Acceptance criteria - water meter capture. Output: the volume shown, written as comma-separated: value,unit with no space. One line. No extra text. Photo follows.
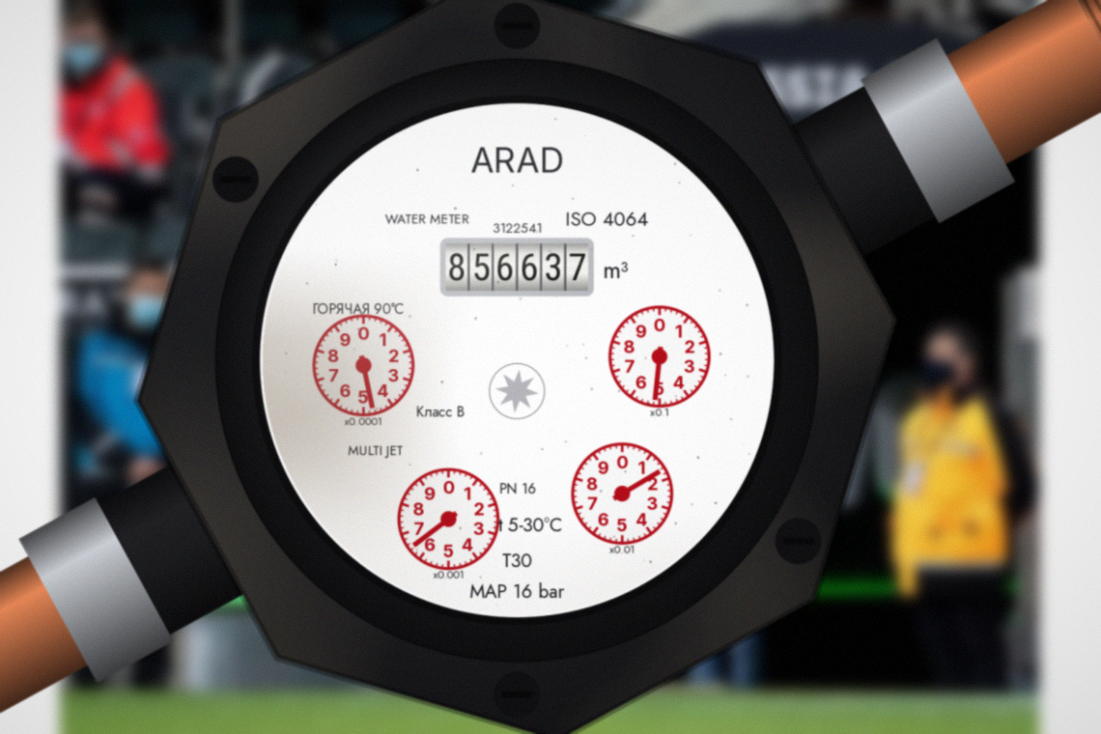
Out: 856637.5164,m³
